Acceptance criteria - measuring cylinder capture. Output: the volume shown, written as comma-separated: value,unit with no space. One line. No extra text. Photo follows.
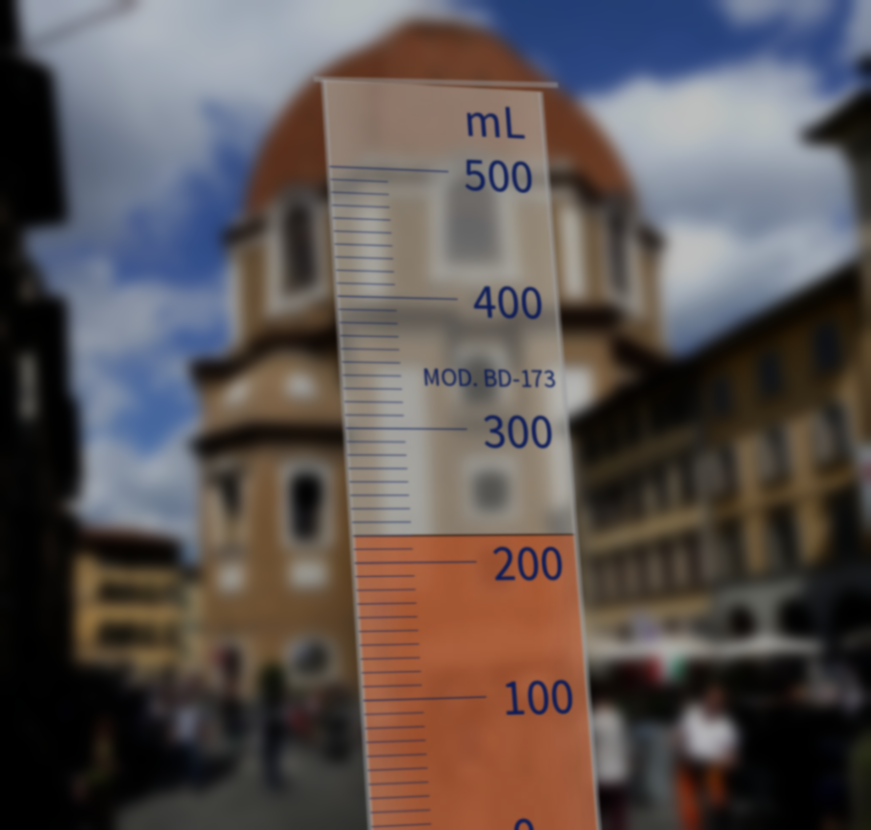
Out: 220,mL
